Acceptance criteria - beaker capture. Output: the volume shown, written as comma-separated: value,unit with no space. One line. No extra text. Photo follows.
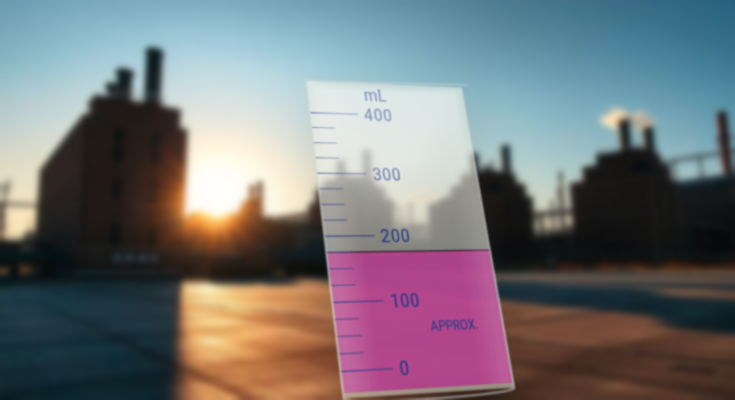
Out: 175,mL
